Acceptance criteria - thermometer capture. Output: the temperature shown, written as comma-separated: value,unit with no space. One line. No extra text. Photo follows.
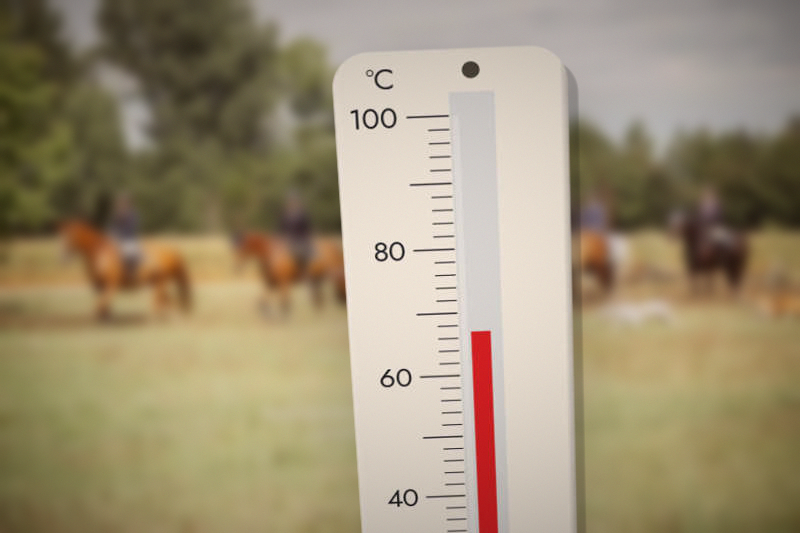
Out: 67,°C
